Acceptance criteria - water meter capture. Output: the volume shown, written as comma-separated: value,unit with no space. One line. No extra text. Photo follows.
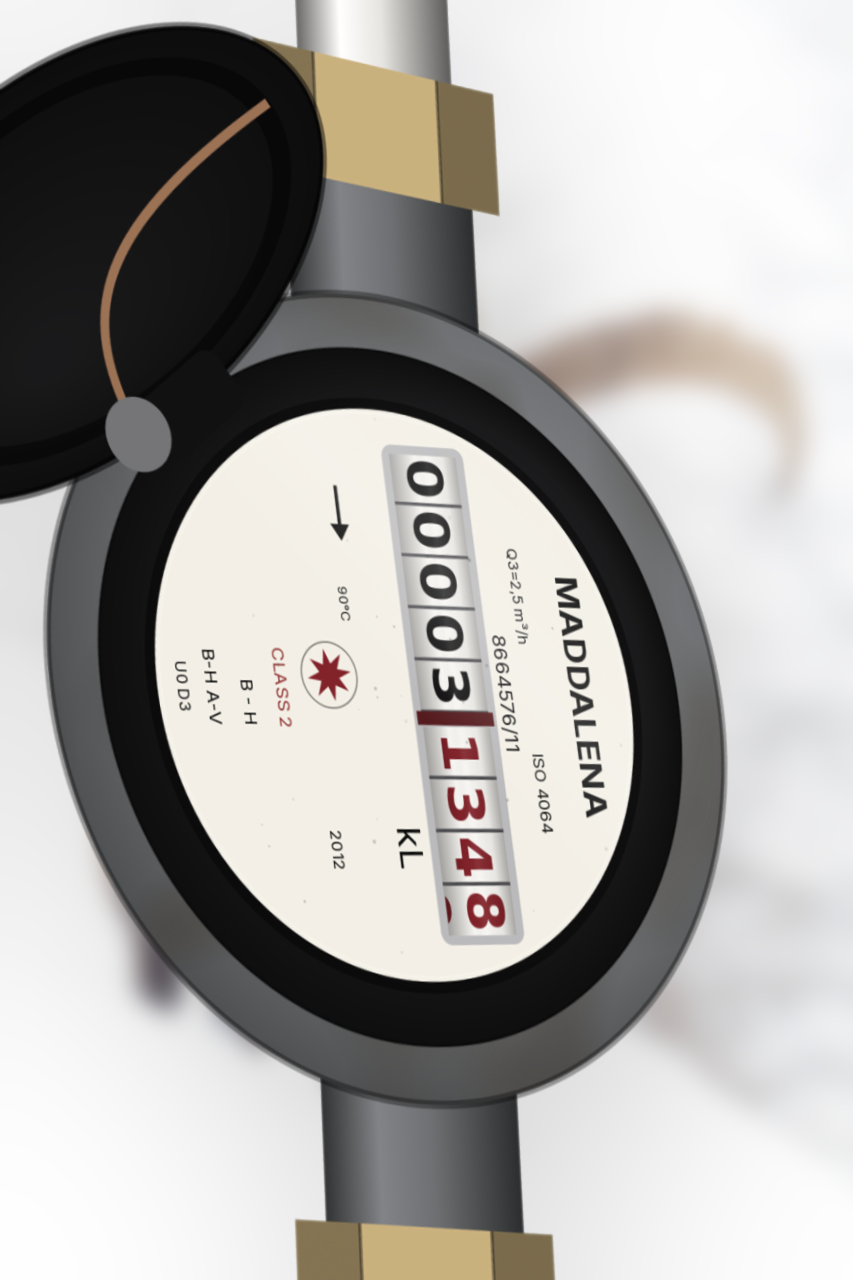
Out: 3.1348,kL
